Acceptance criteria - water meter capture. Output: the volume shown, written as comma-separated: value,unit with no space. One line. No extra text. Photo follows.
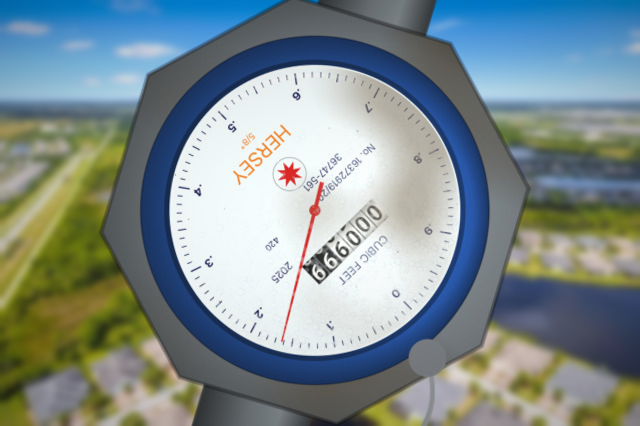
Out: 999.16,ft³
